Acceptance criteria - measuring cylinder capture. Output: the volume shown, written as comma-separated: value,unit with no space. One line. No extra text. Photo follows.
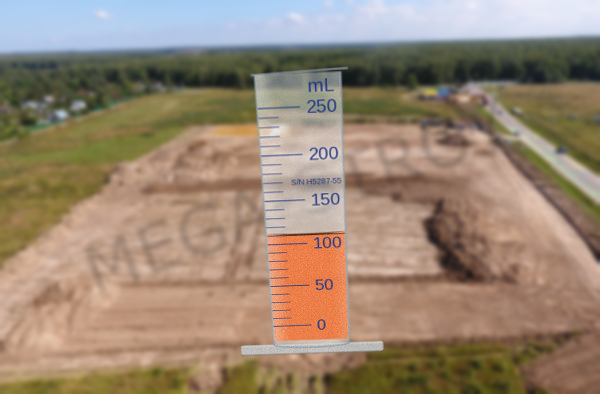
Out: 110,mL
